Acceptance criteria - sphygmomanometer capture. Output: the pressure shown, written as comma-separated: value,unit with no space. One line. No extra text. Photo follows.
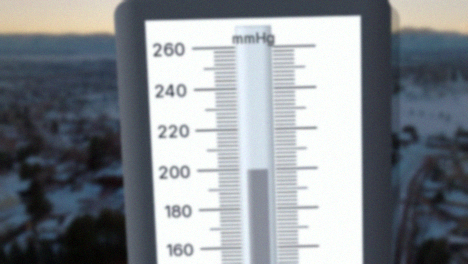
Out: 200,mmHg
